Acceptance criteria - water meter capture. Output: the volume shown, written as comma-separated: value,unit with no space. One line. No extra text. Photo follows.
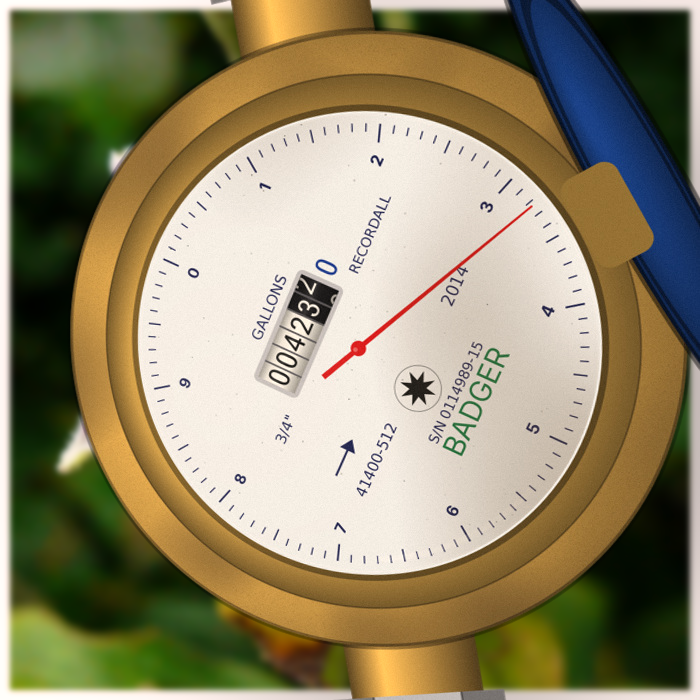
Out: 42323.2,gal
